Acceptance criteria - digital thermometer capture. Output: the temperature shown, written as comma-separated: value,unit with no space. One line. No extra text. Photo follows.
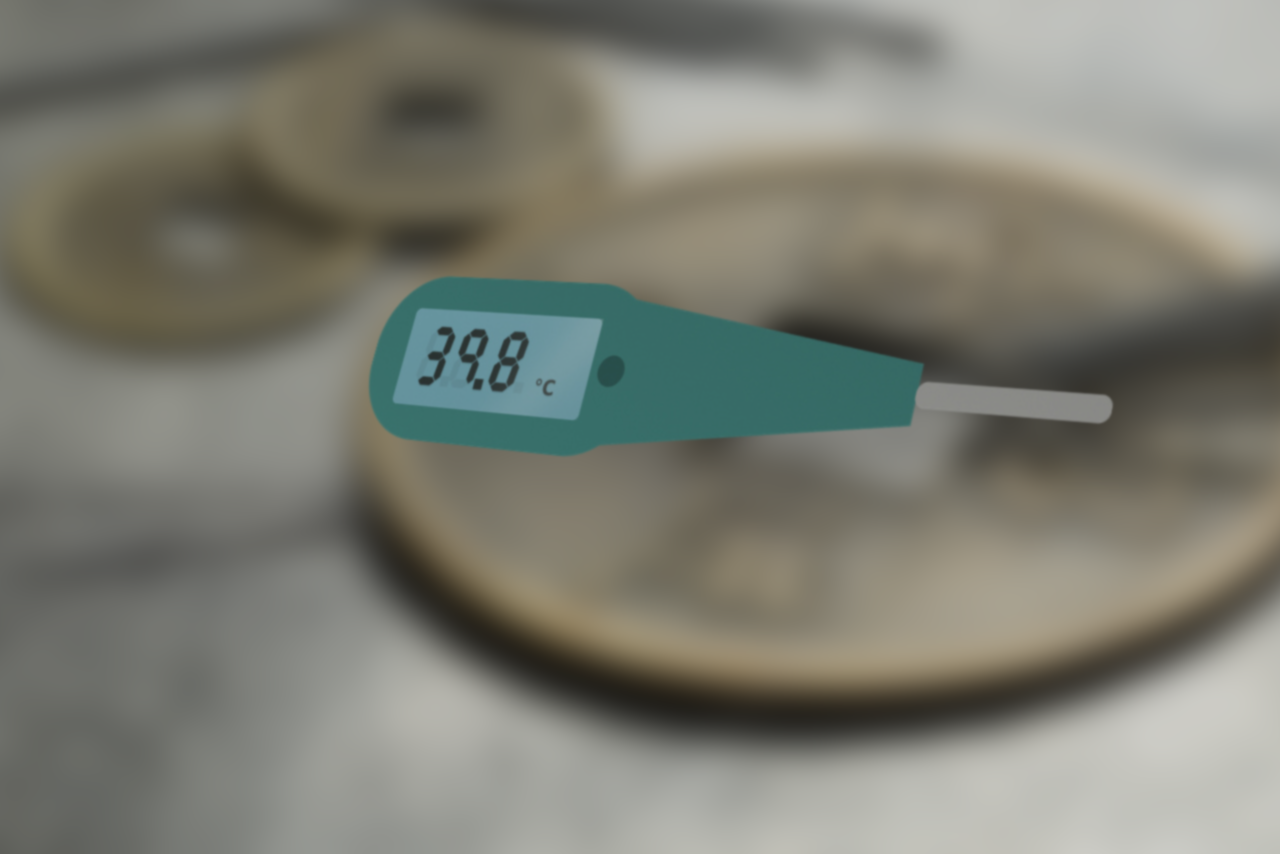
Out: 39.8,°C
